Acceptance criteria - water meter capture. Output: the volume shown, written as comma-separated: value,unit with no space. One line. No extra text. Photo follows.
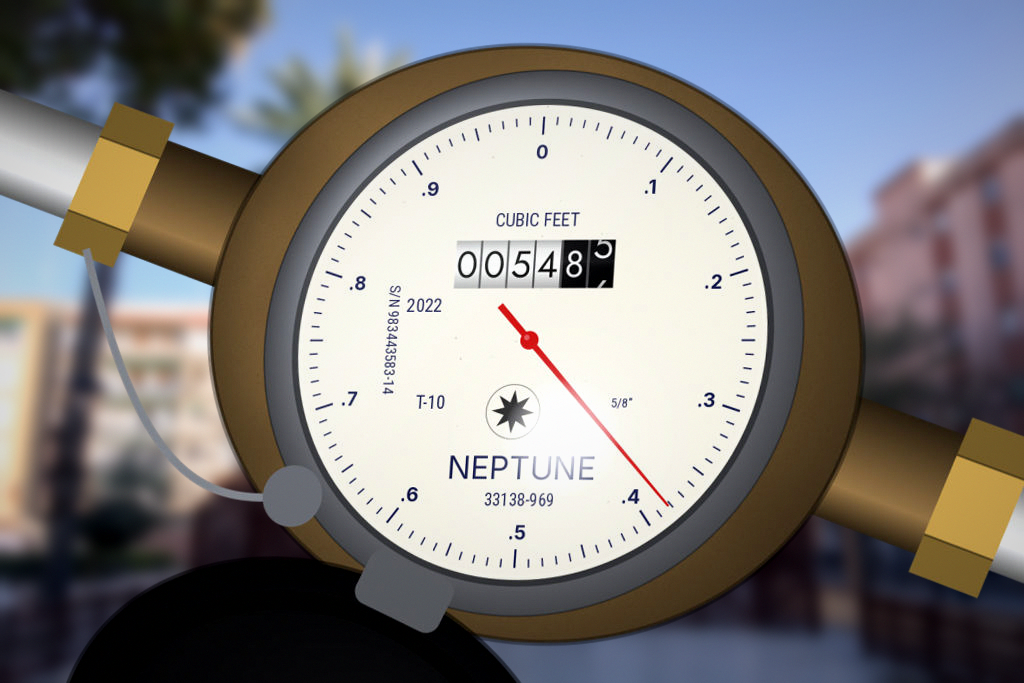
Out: 5485.38,ft³
